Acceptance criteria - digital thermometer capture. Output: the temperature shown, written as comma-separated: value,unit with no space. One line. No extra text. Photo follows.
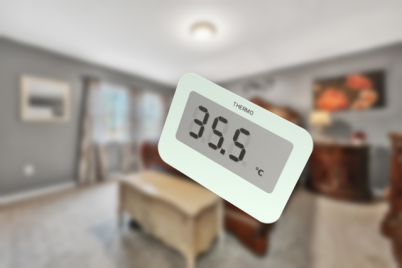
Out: 35.5,°C
